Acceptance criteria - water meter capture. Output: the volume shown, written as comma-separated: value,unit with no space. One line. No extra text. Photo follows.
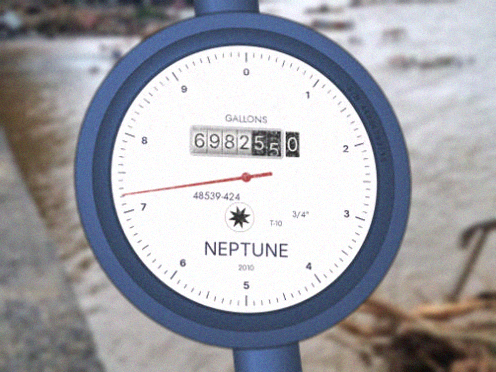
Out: 6982547.2,gal
